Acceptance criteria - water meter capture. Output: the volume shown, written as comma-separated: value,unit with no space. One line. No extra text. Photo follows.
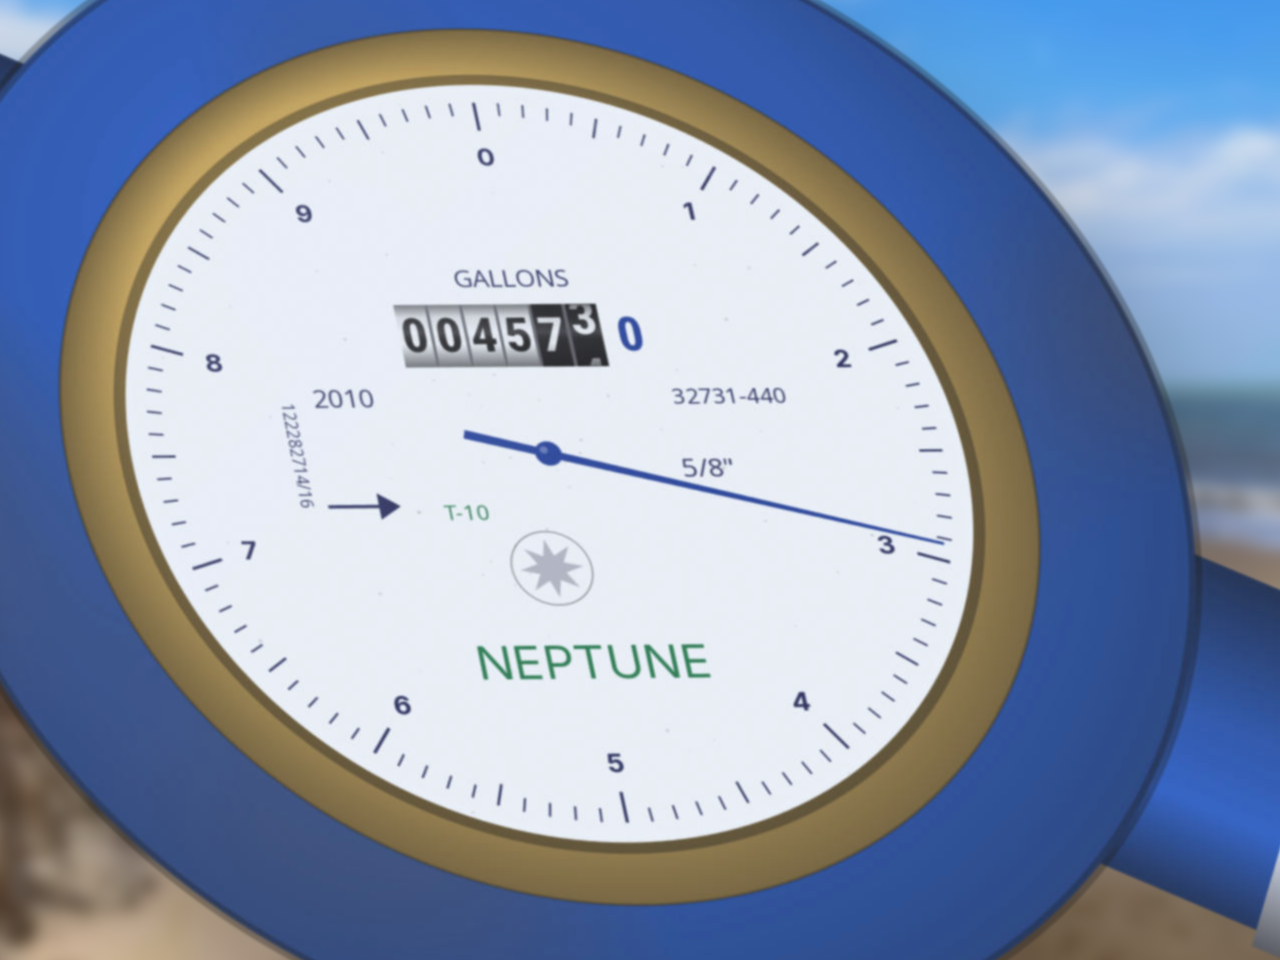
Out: 45732.9,gal
